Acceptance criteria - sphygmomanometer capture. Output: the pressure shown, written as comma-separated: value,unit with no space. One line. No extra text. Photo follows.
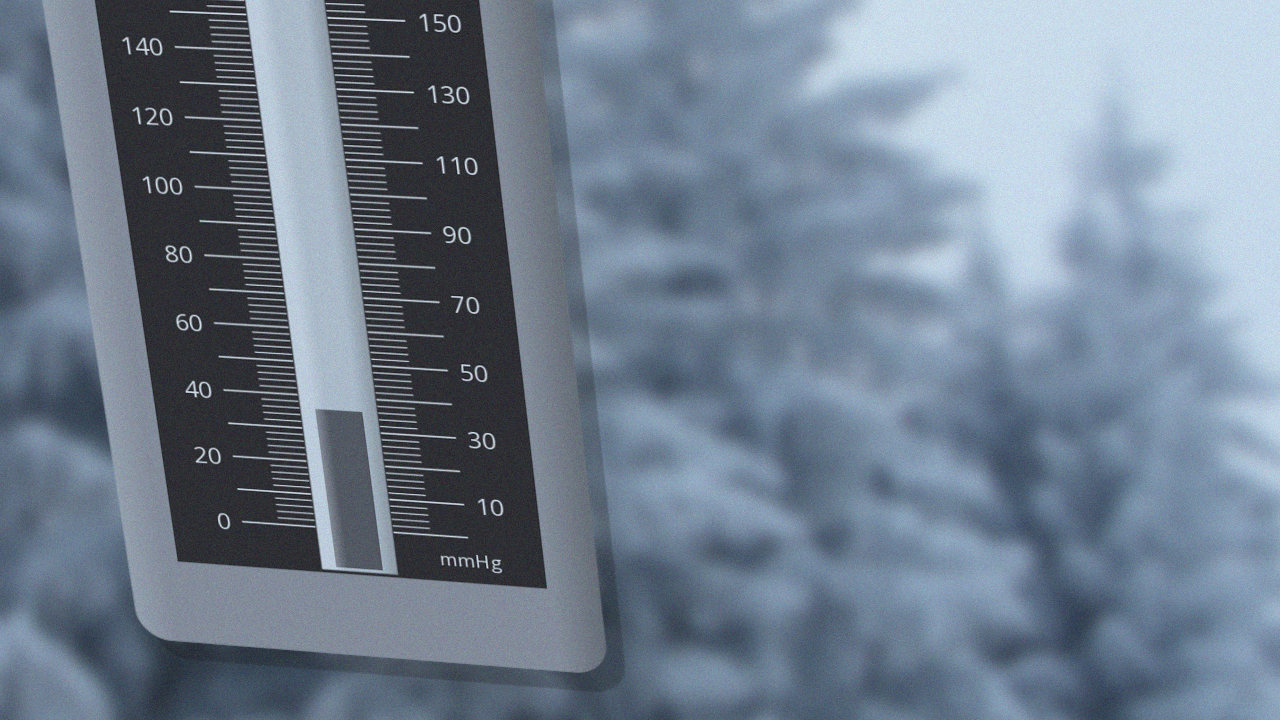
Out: 36,mmHg
